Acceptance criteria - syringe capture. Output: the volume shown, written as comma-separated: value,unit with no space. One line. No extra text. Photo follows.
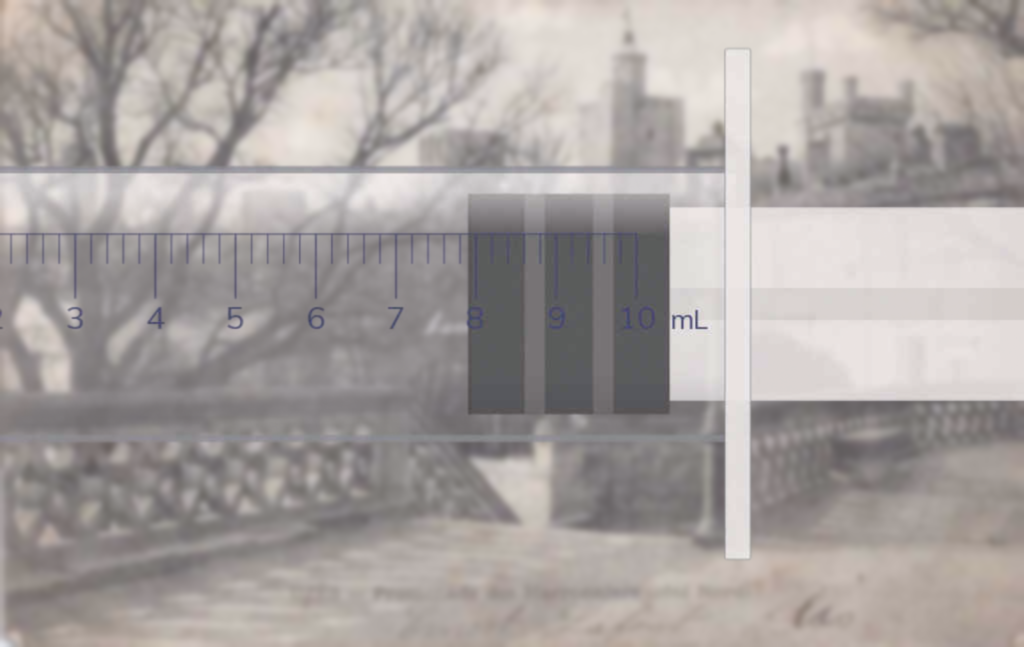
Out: 7.9,mL
